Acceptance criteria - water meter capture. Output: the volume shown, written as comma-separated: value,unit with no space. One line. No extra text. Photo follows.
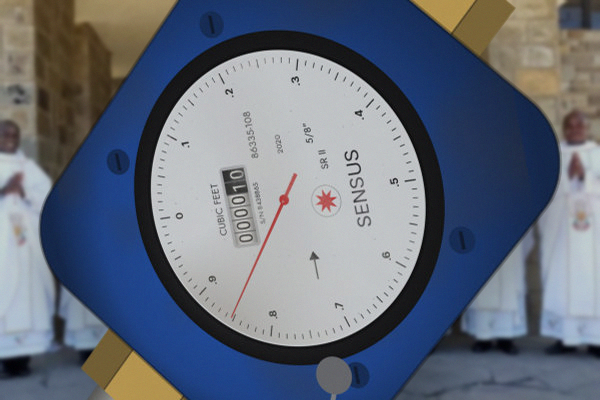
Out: 9.85,ft³
